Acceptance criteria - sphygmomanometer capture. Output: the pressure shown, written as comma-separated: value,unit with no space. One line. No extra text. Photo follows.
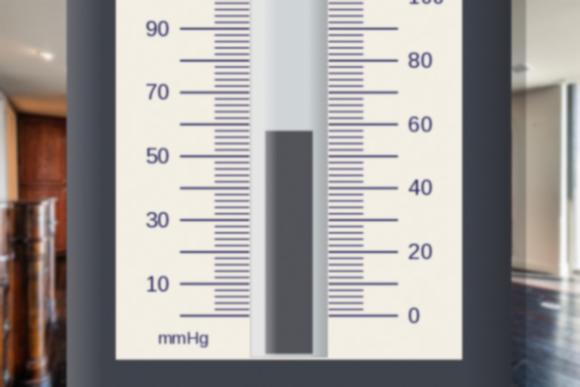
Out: 58,mmHg
